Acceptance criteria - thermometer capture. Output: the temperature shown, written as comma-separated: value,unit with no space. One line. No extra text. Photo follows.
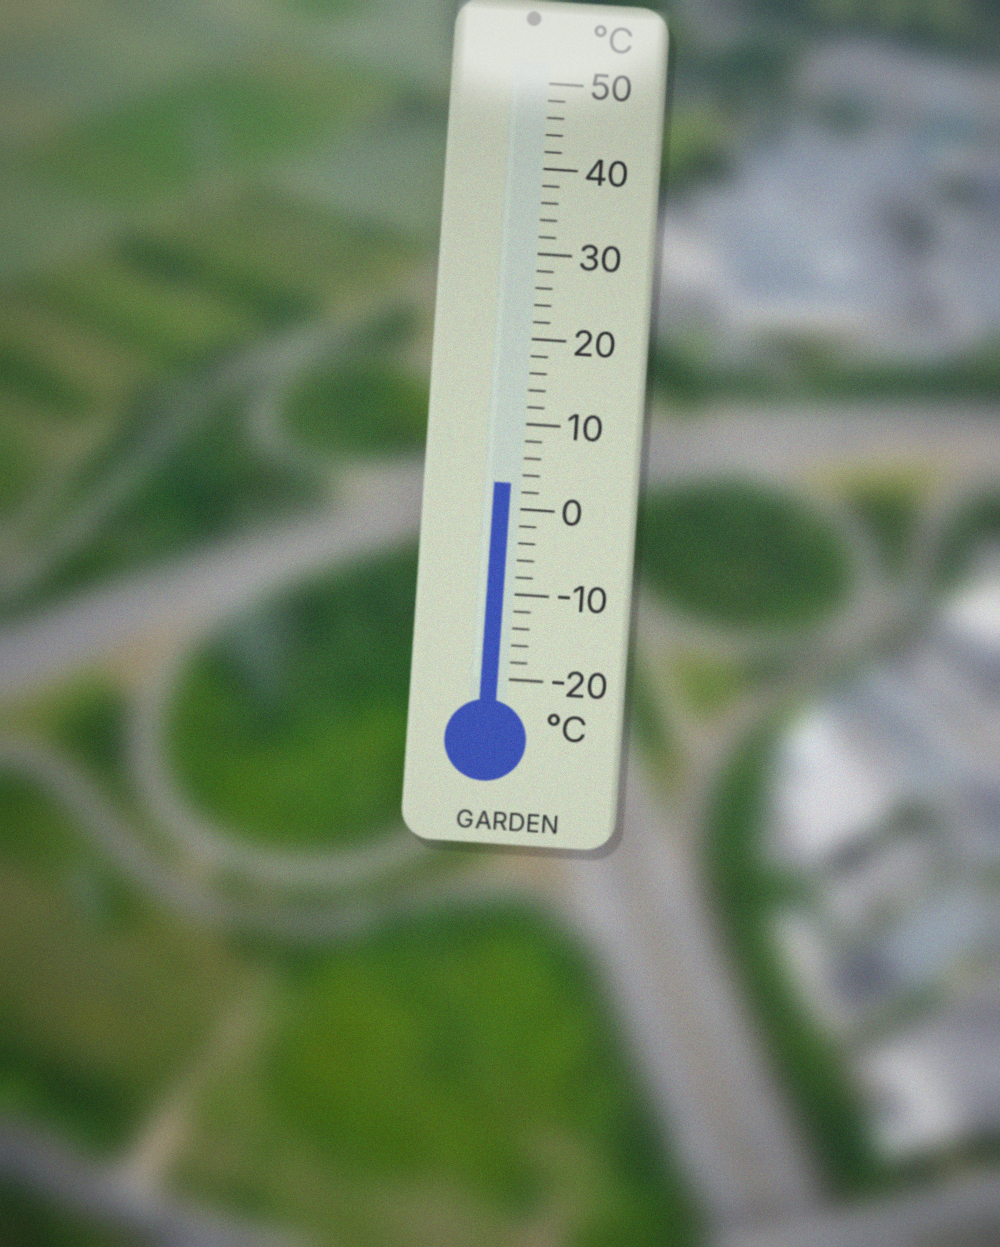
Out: 3,°C
